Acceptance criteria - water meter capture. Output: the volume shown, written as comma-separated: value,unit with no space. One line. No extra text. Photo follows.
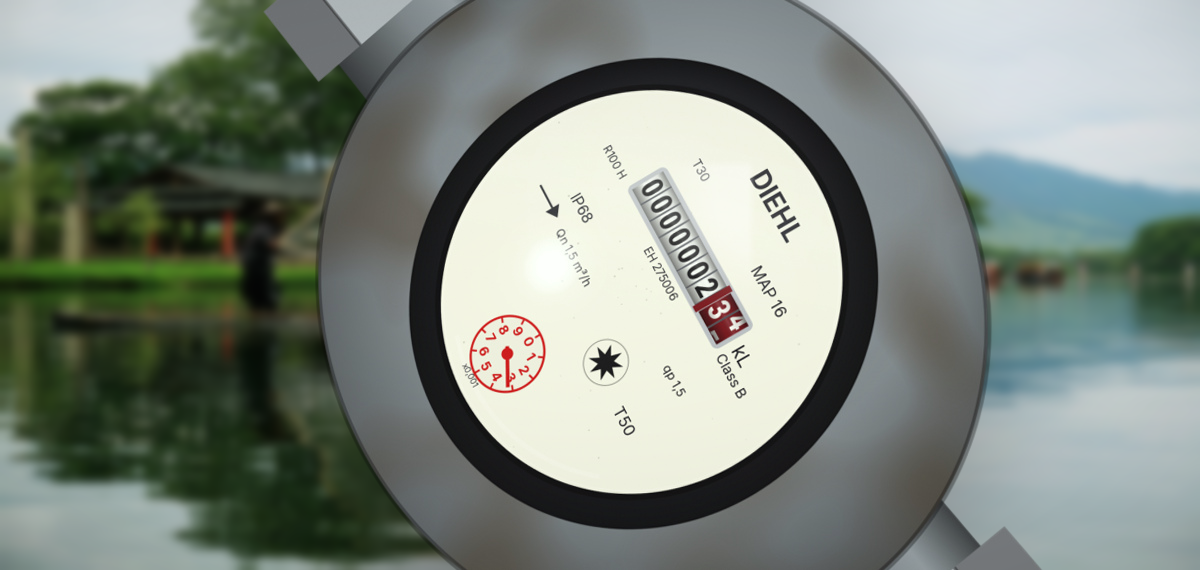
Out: 2.343,kL
